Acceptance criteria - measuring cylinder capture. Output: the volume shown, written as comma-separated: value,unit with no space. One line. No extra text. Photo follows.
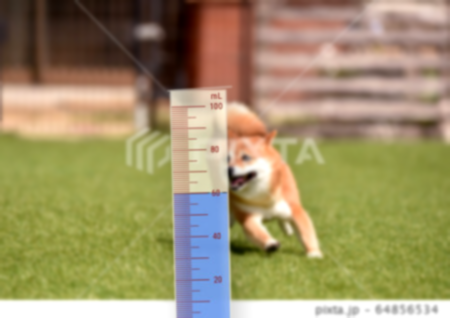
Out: 60,mL
